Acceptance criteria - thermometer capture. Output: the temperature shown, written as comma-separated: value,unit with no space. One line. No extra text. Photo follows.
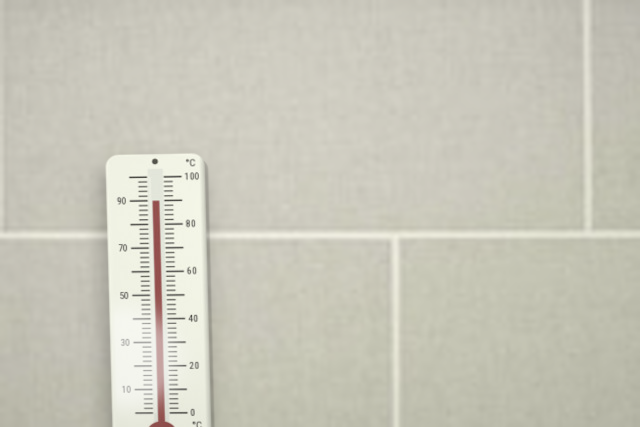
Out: 90,°C
